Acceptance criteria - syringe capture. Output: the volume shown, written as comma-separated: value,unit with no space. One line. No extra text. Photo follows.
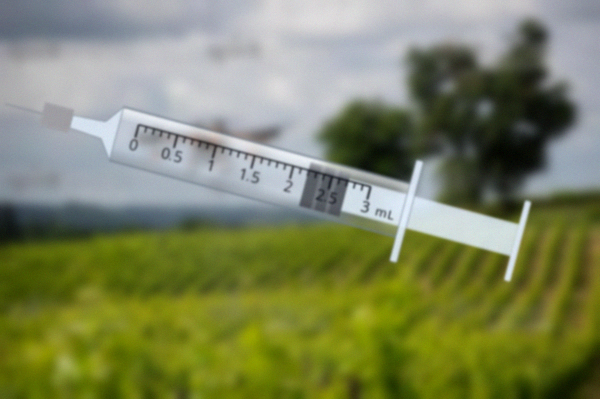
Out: 2.2,mL
